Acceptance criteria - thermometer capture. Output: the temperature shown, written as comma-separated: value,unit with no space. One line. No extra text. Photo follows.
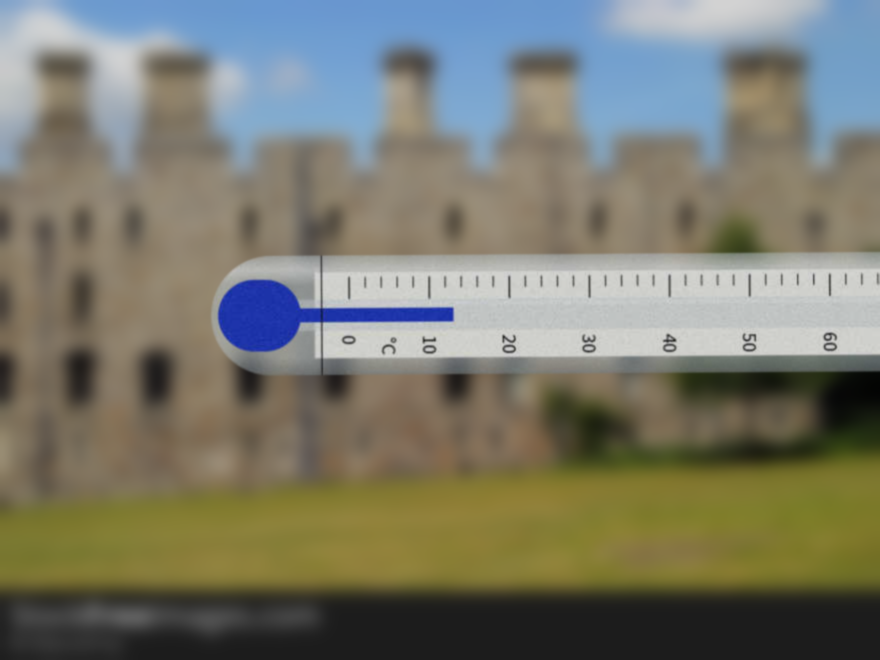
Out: 13,°C
